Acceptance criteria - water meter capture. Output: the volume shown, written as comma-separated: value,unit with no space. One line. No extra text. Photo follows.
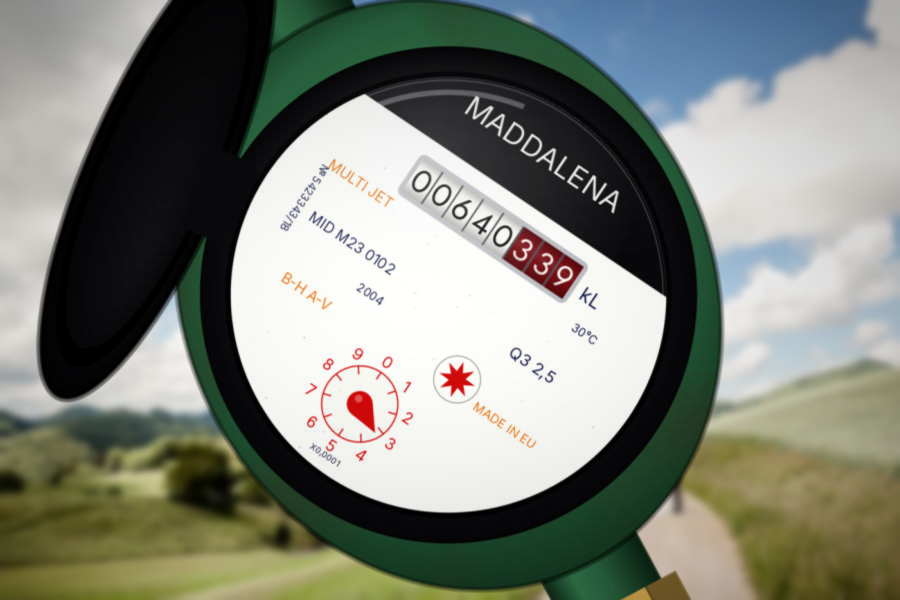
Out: 640.3393,kL
